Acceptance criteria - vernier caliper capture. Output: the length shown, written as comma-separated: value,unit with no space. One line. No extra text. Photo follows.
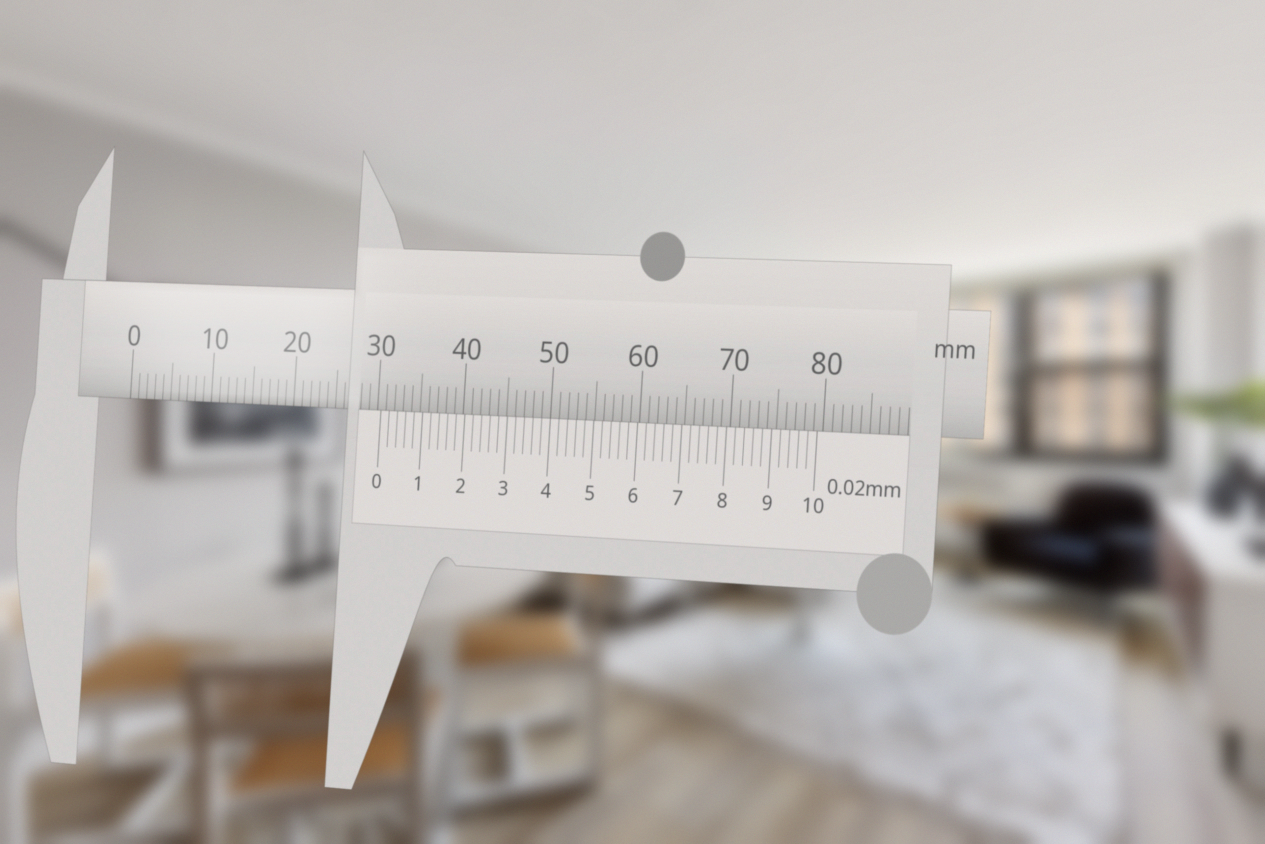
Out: 30.4,mm
